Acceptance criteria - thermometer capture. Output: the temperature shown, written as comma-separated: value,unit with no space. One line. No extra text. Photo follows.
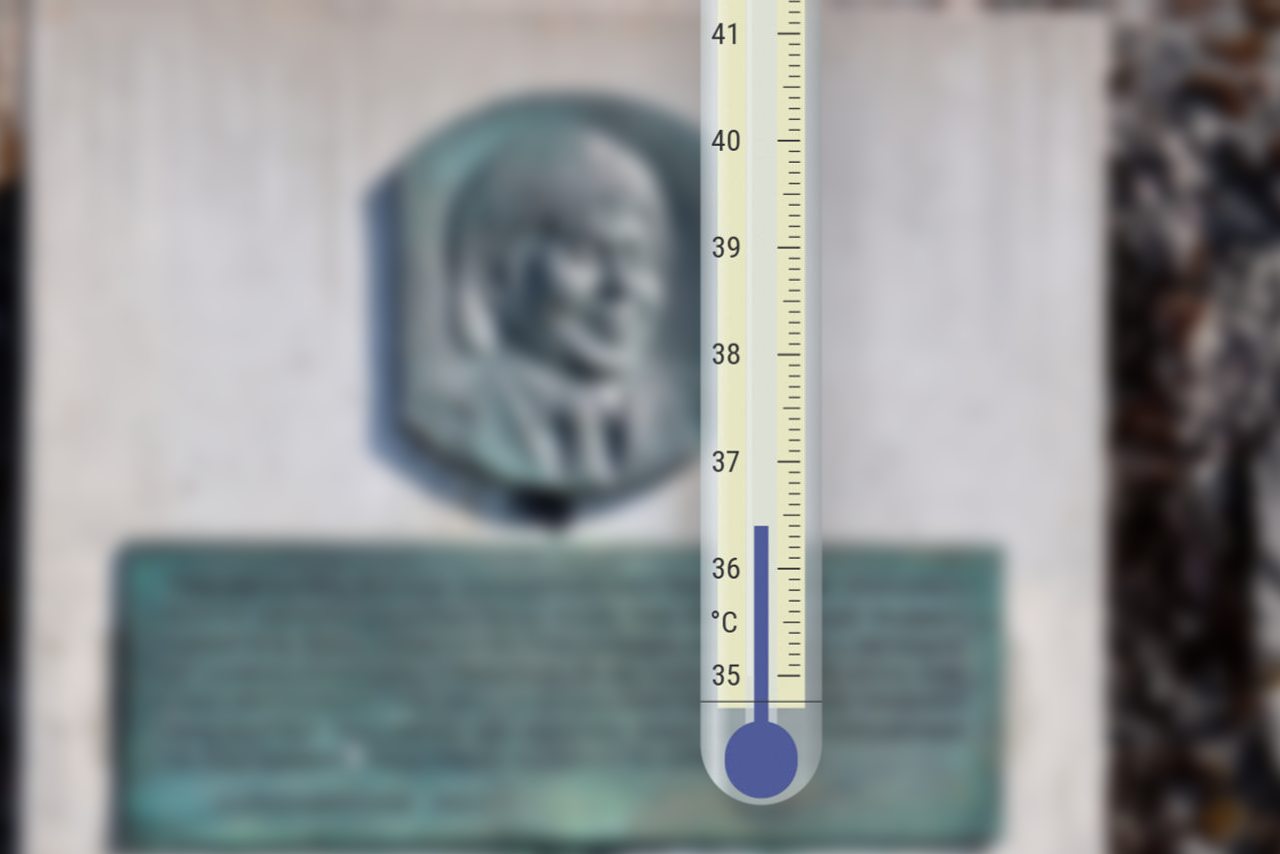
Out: 36.4,°C
